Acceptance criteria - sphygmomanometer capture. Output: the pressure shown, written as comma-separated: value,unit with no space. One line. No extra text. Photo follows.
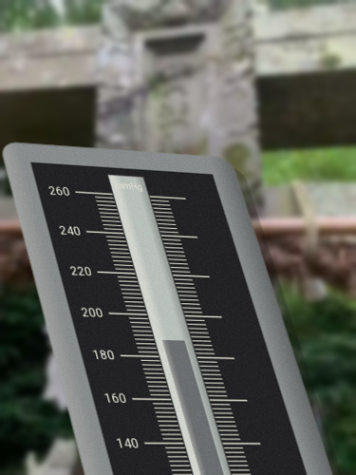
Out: 188,mmHg
